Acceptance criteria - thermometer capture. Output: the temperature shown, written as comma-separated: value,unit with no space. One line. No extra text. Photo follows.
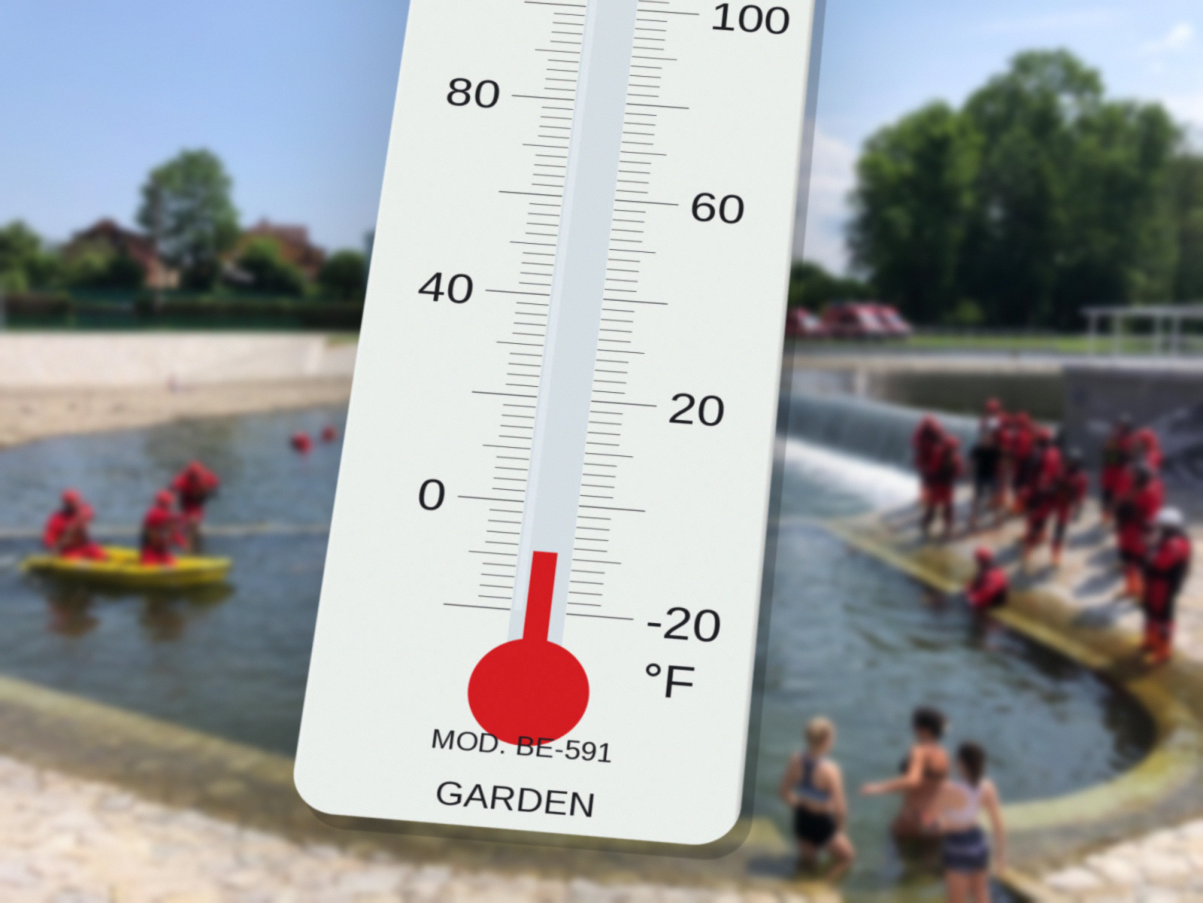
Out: -9,°F
